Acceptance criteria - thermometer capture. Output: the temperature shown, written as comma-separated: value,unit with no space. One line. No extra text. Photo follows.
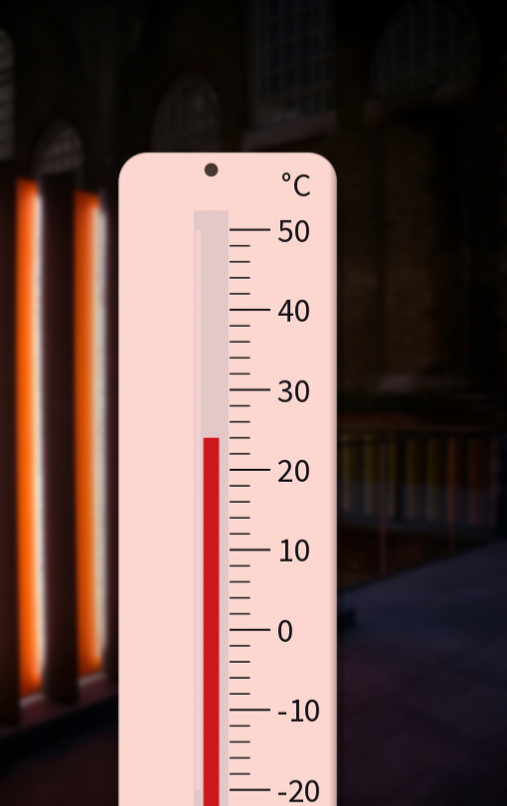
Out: 24,°C
